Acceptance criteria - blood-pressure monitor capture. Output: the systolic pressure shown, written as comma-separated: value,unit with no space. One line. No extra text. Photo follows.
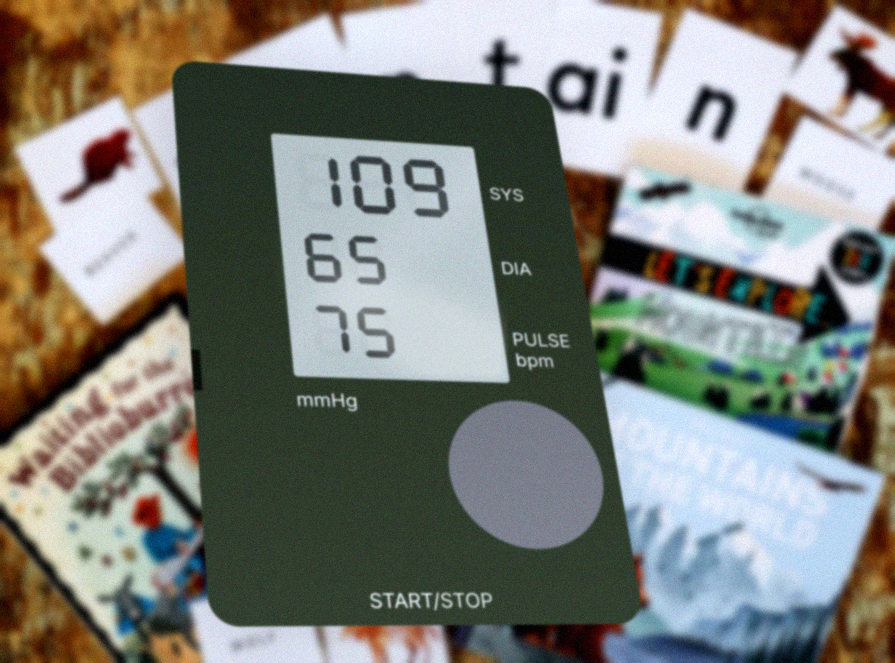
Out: 109,mmHg
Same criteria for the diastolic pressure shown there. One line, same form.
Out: 65,mmHg
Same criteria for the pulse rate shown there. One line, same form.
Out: 75,bpm
